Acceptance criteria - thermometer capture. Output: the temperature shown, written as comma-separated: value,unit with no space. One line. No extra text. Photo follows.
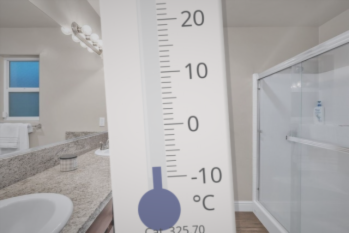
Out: -8,°C
